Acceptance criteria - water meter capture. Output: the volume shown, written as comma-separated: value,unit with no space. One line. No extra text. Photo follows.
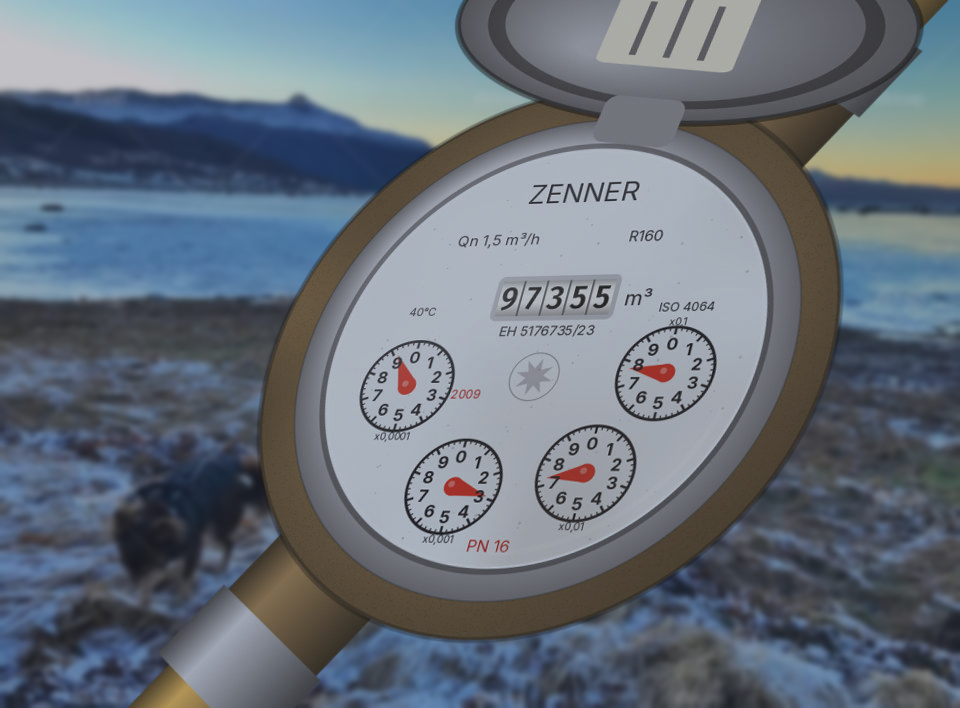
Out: 97355.7729,m³
